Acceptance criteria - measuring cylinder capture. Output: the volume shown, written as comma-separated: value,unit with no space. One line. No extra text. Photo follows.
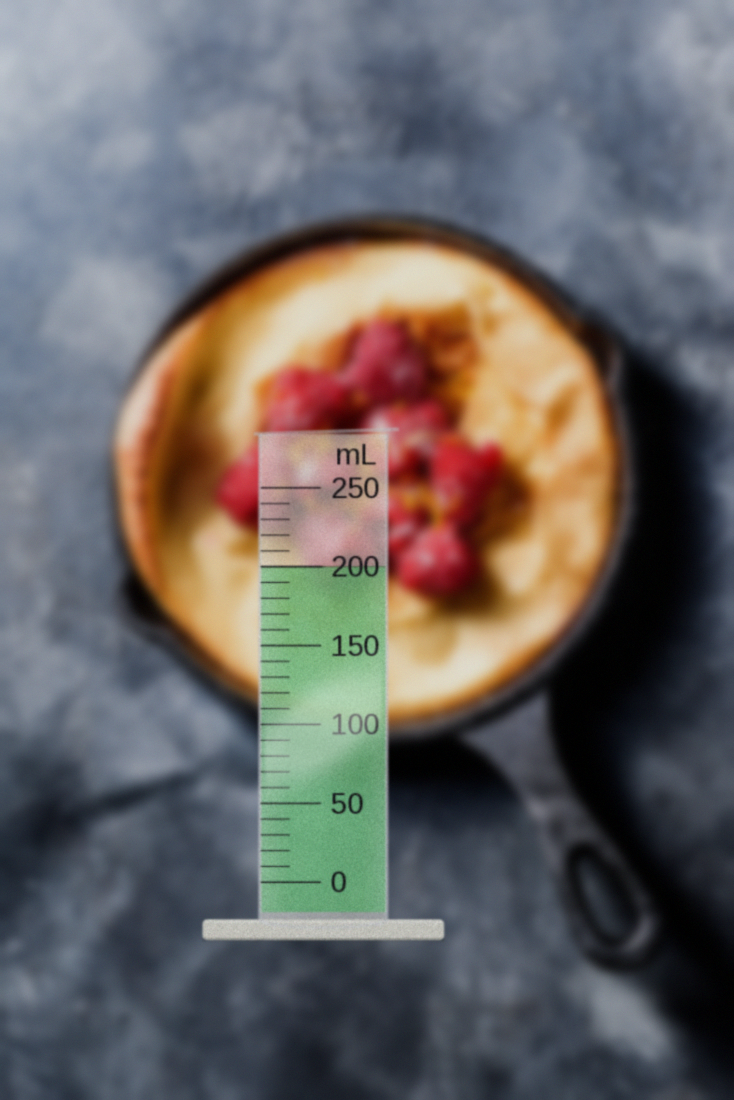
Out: 200,mL
